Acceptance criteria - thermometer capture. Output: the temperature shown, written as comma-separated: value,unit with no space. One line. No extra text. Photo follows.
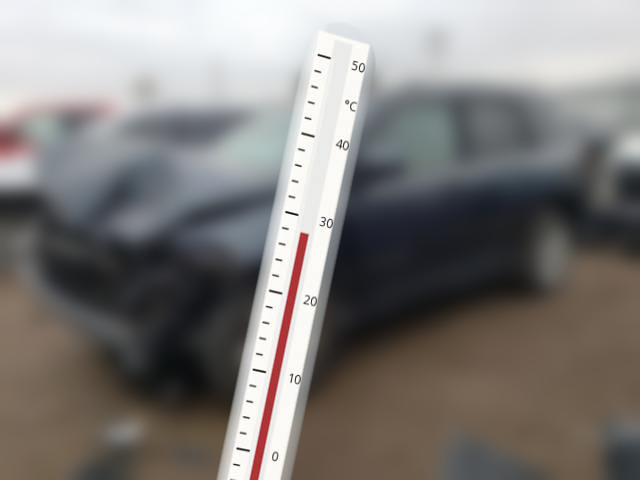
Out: 28,°C
